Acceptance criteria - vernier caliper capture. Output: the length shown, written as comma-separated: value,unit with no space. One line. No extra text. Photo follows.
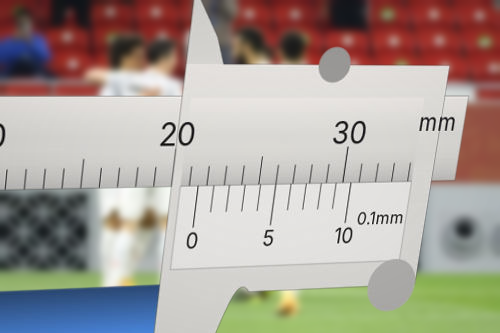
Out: 21.5,mm
